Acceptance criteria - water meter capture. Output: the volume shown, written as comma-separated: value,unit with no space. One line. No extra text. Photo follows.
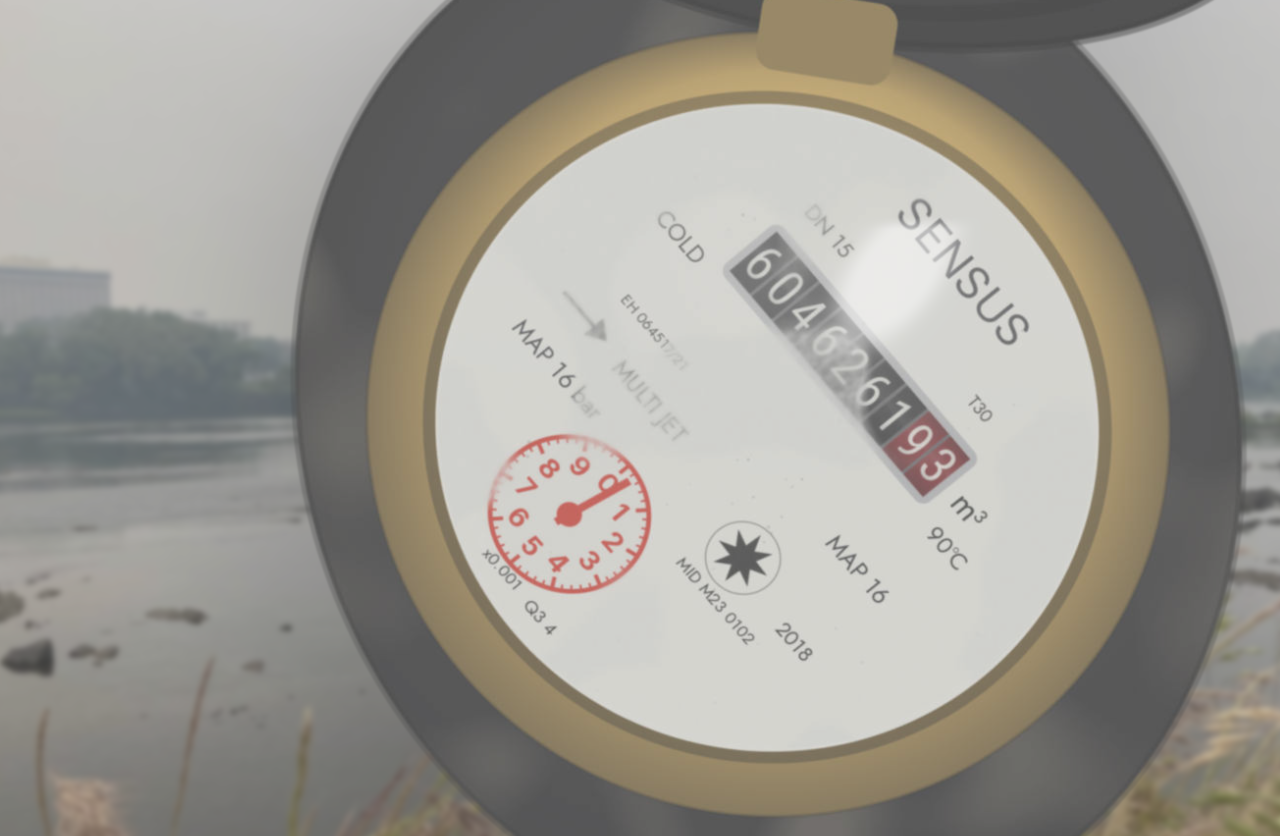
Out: 6046261.930,m³
